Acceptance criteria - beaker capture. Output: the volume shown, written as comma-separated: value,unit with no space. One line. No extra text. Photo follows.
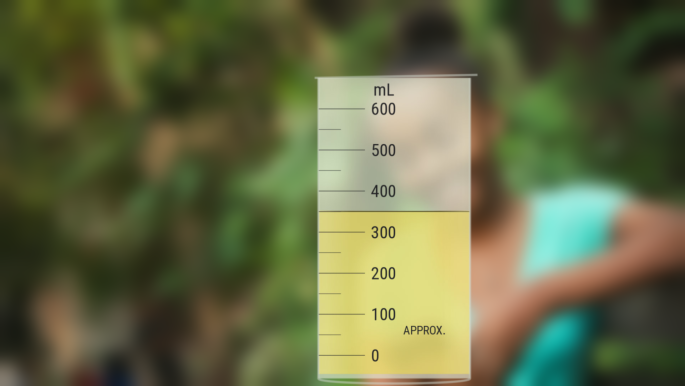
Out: 350,mL
